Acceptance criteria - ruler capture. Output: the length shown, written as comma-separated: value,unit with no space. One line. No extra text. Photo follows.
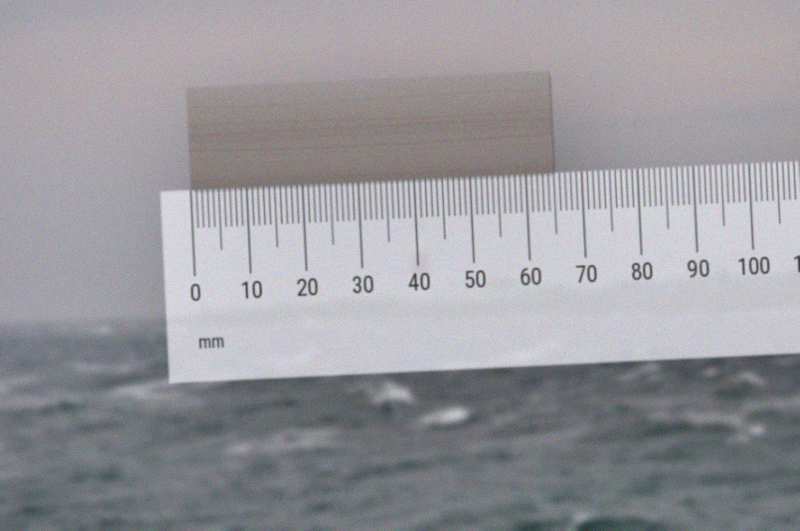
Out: 65,mm
